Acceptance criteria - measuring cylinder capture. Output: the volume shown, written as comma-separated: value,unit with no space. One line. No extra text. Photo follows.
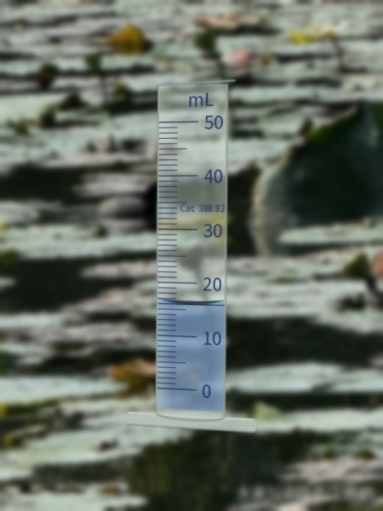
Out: 16,mL
